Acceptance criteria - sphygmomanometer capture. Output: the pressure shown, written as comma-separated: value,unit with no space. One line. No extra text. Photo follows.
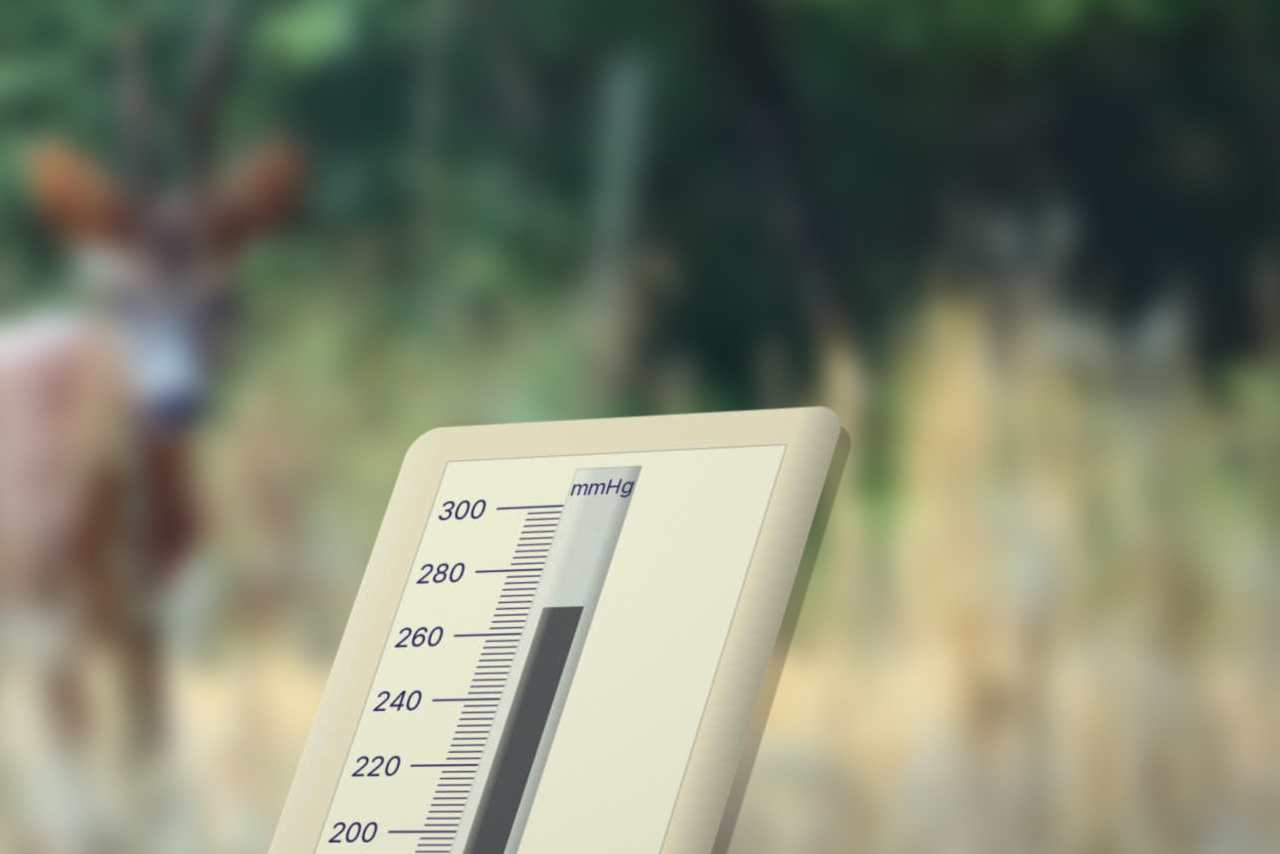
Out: 268,mmHg
